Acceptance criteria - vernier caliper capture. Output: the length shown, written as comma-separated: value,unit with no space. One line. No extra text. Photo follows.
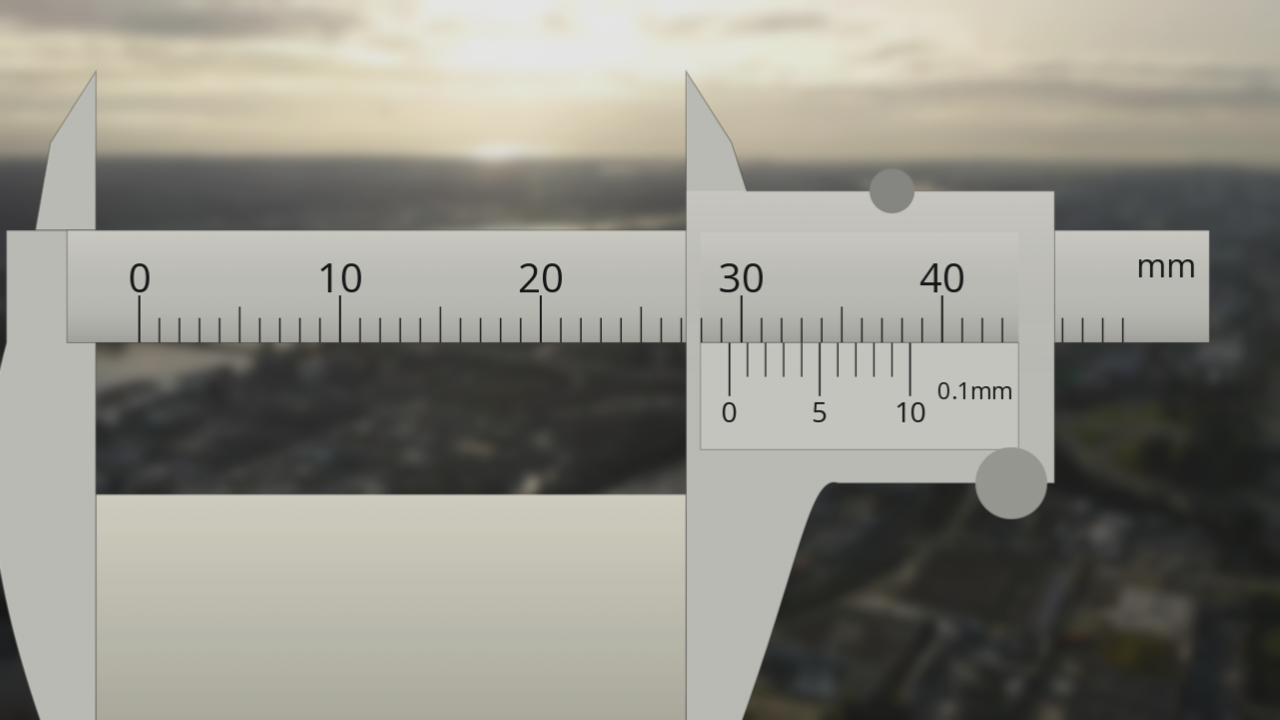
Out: 29.4,mm
